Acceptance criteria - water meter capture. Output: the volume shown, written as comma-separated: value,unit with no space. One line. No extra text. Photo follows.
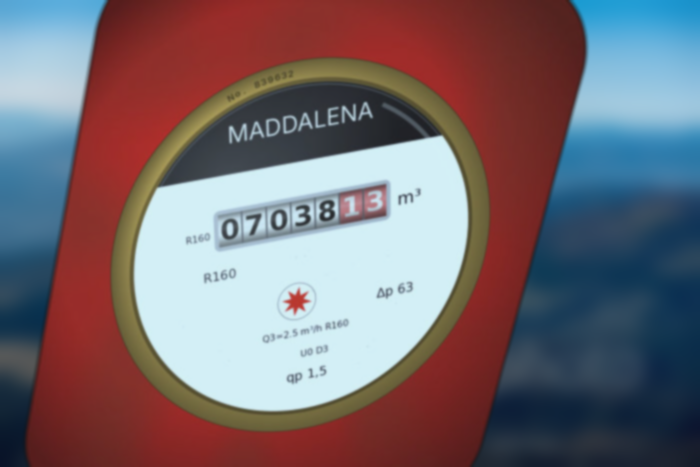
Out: 7038.13,m³
